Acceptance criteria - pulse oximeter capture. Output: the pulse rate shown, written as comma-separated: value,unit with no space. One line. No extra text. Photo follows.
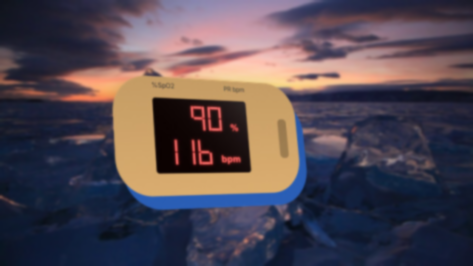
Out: 116,bpm
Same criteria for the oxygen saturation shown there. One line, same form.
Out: 90,%
